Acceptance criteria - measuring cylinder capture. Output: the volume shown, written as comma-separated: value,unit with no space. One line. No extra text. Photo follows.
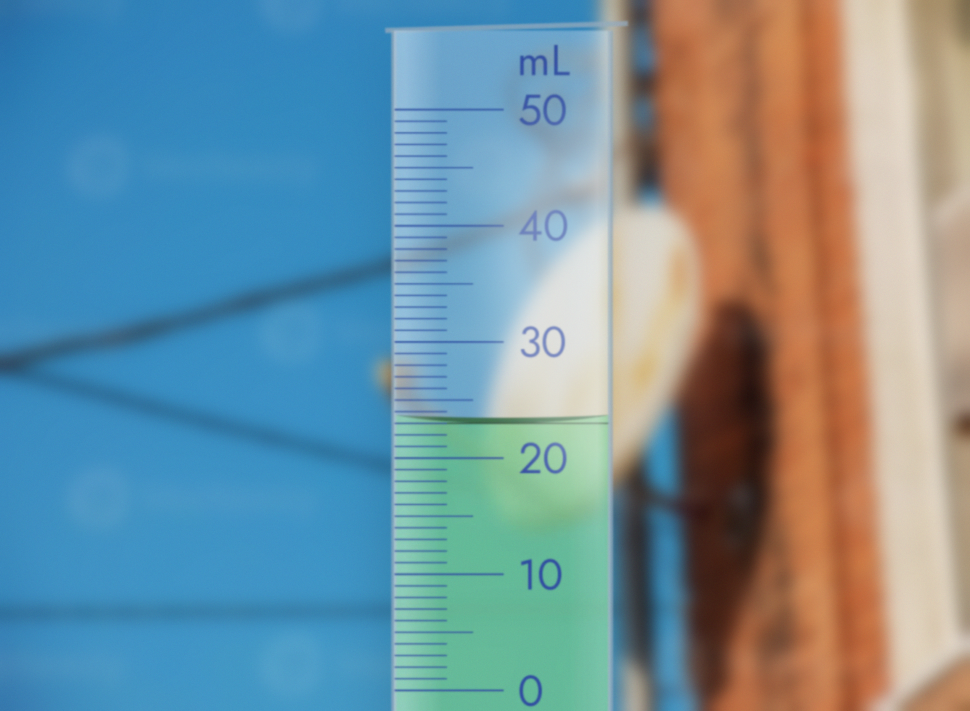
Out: 23,mL
